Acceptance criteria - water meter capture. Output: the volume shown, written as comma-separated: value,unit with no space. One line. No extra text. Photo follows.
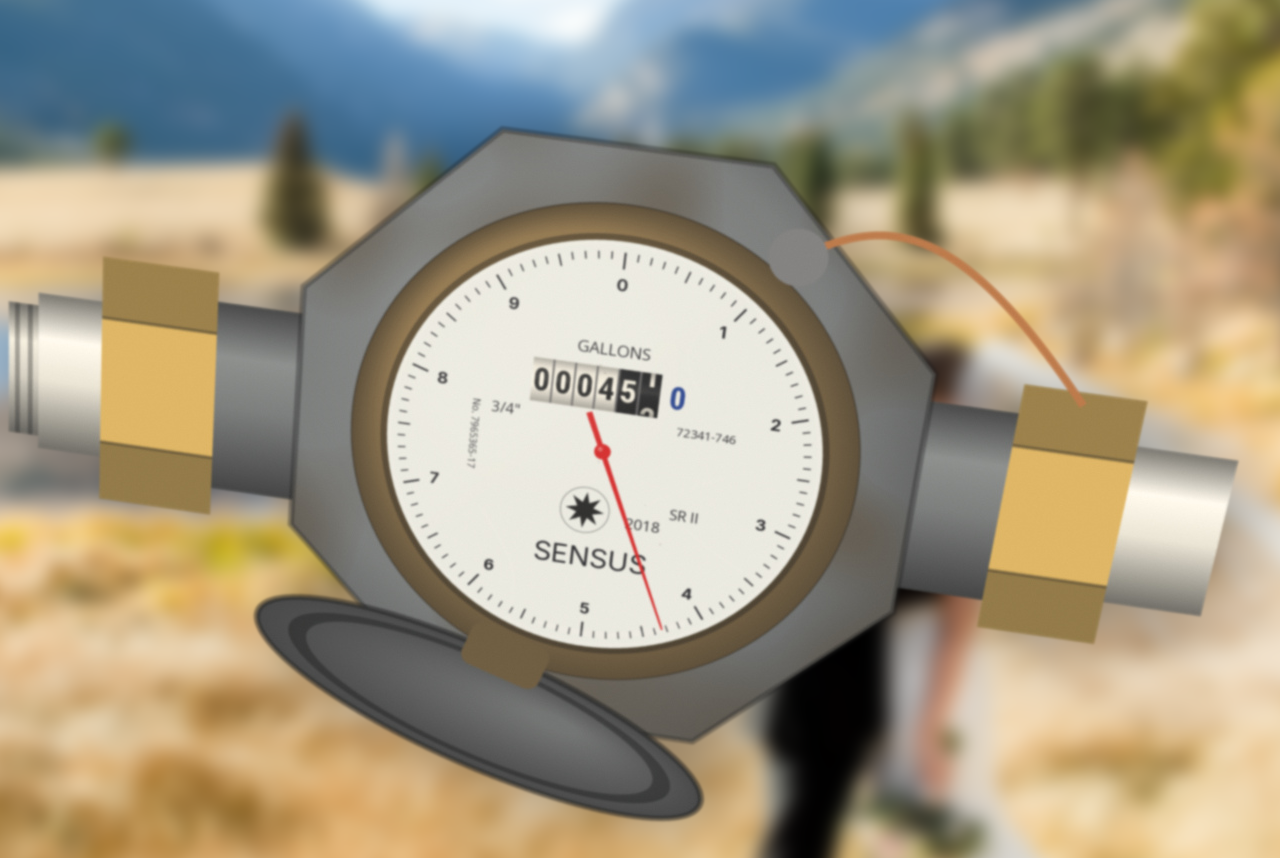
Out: 4514.3,gal
